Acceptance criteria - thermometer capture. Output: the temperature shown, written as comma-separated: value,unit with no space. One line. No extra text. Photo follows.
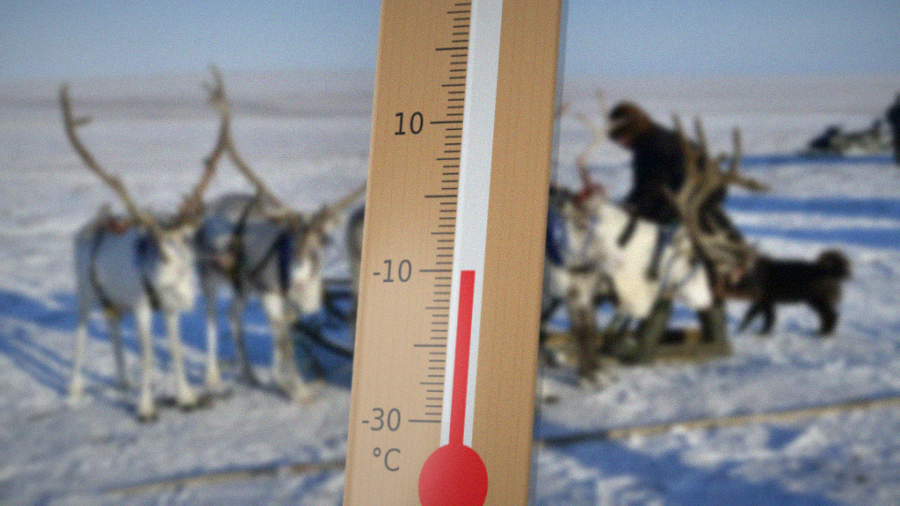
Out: -10,°C
